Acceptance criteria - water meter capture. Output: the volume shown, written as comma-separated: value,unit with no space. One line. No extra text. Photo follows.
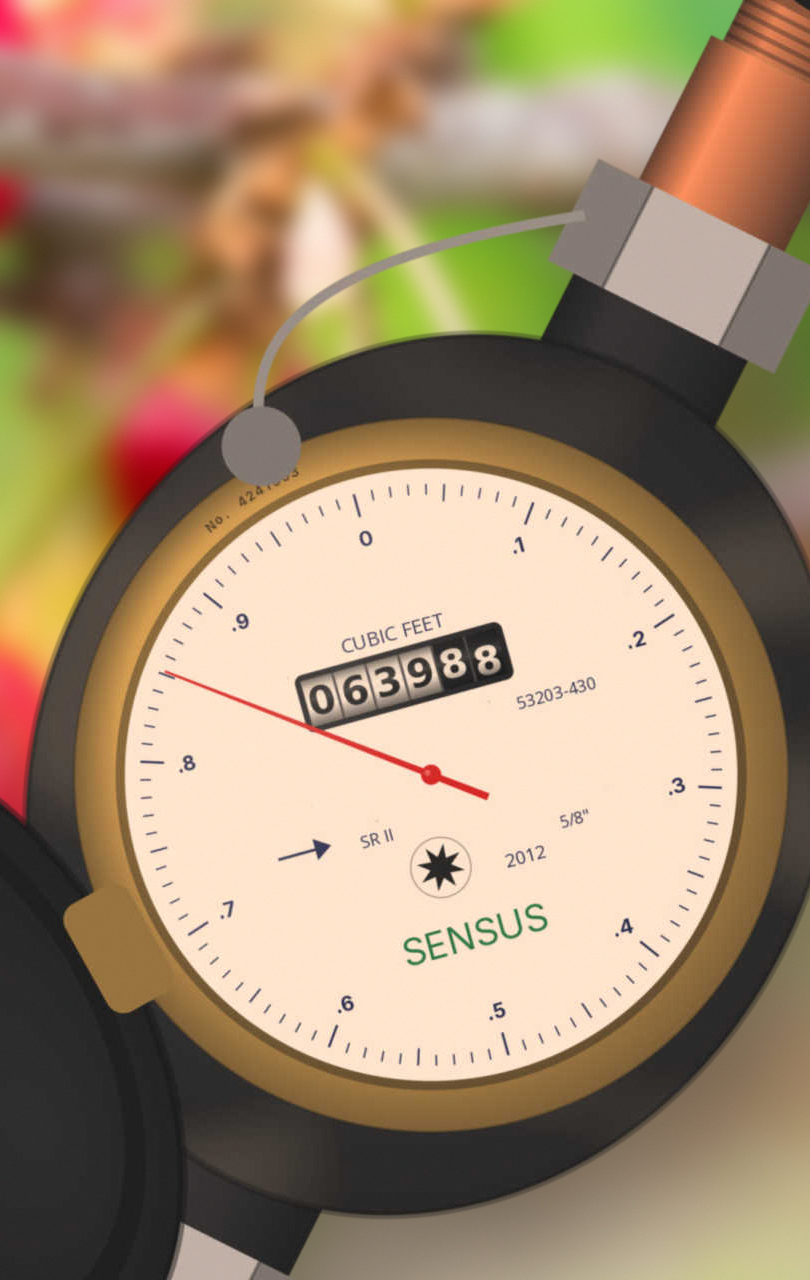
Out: 63987.85,ft³
